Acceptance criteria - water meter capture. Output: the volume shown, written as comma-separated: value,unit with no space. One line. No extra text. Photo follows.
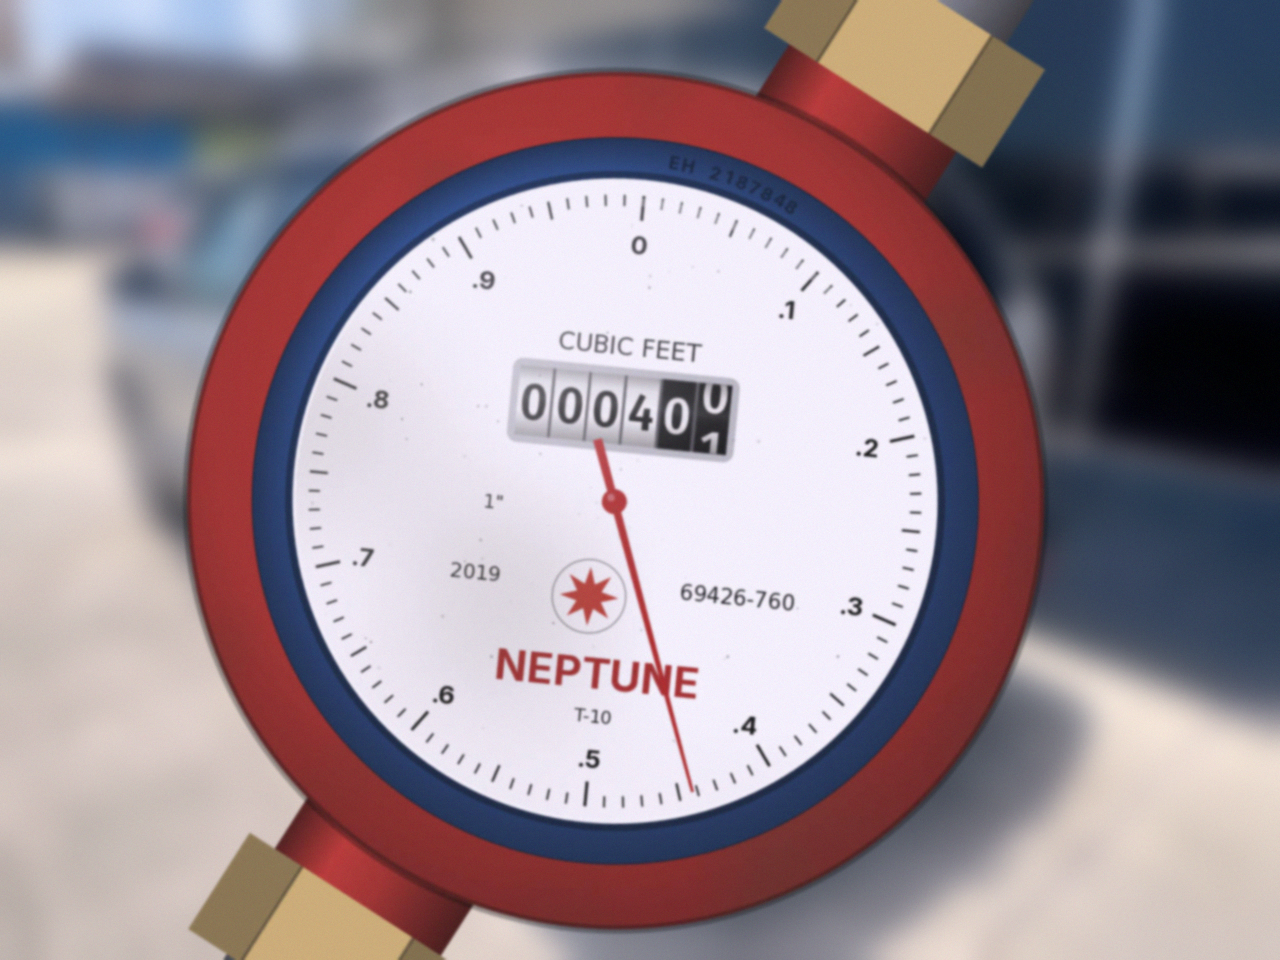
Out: 400.44,ft³
